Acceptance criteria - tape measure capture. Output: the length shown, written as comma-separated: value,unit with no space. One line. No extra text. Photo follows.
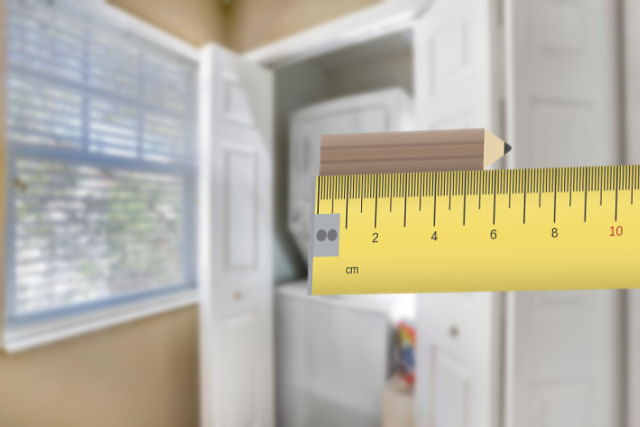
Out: 6.5,cm
